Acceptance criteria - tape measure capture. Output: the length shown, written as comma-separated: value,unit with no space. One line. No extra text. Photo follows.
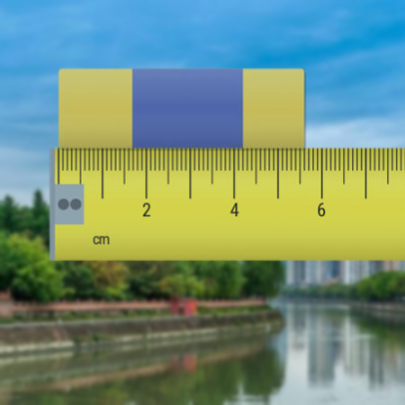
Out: 5.6,cm
